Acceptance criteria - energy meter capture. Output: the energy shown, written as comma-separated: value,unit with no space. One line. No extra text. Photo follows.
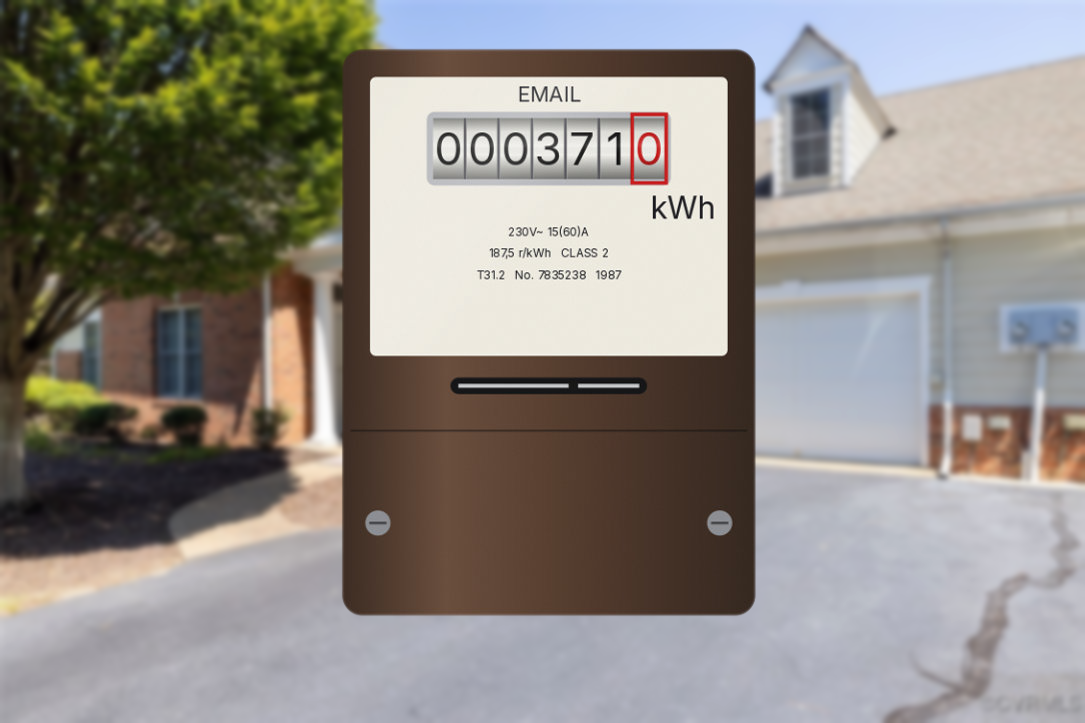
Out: 371.0,kWh
